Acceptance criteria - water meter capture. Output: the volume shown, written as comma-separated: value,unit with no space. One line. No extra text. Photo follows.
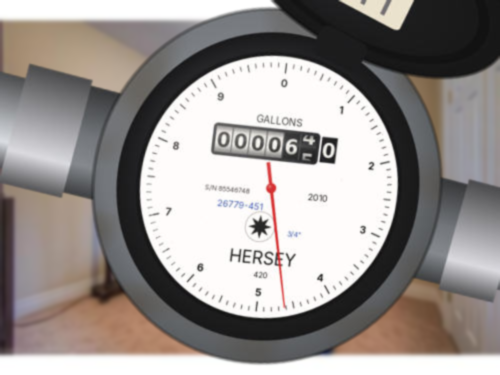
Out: 644.6,gal
